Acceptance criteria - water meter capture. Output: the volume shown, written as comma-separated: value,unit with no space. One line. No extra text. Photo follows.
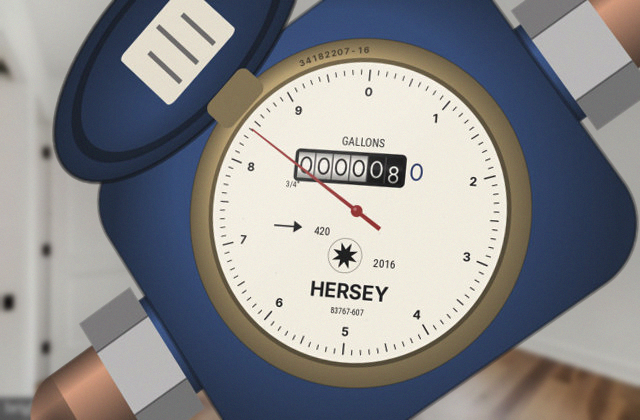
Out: 78.4,gal
